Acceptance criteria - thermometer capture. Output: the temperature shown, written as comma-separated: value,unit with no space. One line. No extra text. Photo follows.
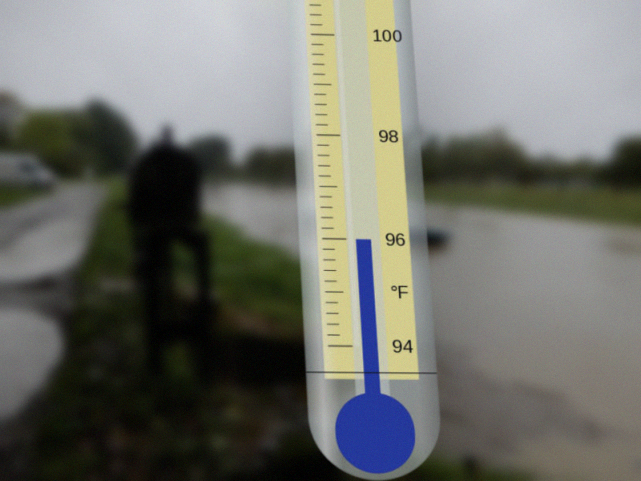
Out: 96,°F
